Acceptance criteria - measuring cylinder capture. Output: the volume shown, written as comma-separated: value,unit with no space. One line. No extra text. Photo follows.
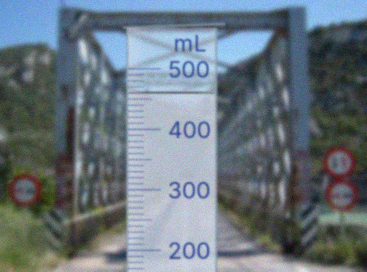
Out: 460,mL
